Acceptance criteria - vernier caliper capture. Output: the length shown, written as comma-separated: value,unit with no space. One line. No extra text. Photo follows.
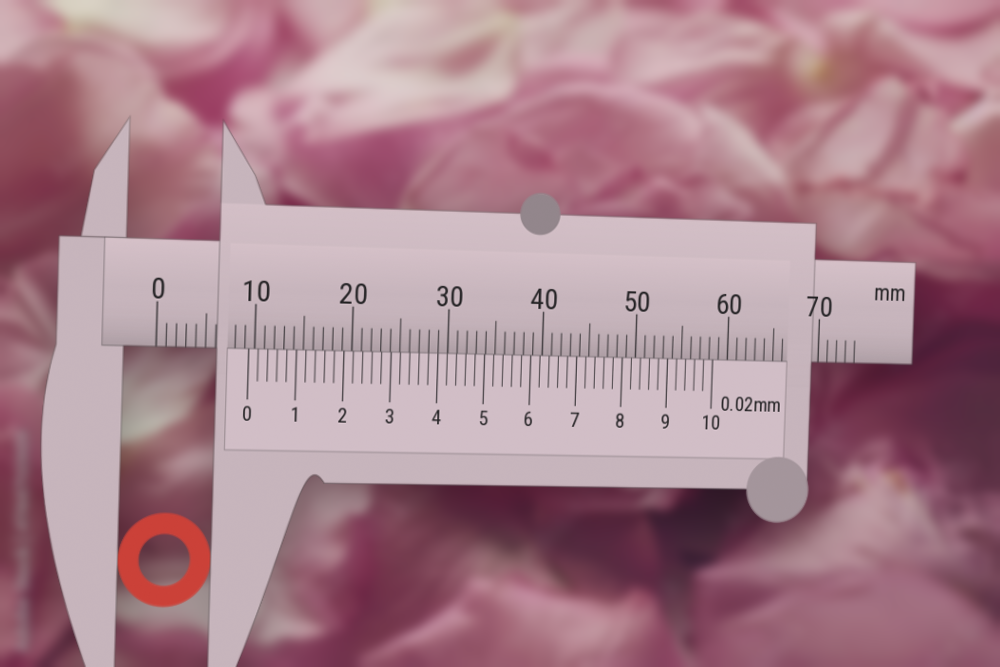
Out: 9.4,mm
